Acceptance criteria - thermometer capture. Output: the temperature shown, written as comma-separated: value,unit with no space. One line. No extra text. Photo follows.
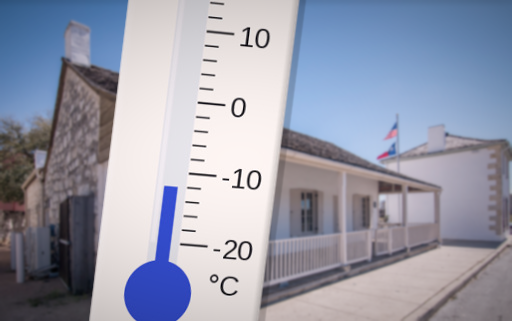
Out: -12,°C
